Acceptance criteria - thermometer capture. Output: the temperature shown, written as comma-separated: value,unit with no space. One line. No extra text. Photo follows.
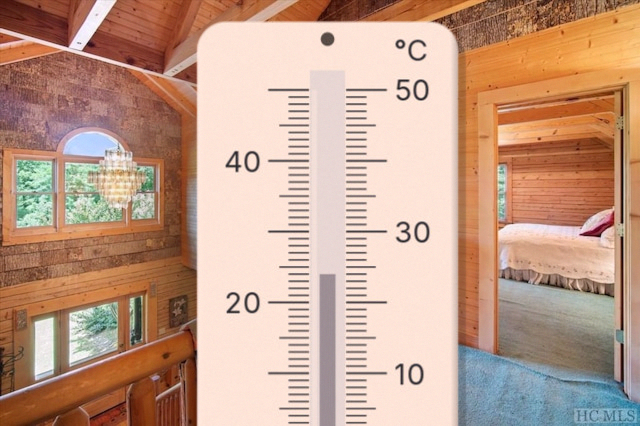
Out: 24,°C
